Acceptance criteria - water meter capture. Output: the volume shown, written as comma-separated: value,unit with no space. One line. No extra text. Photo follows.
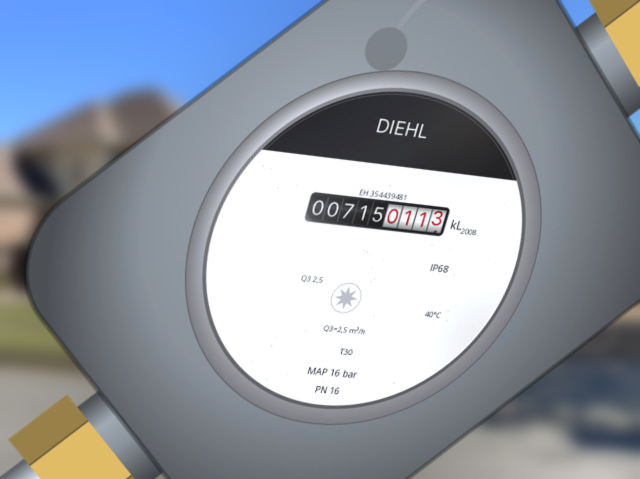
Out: 715.0113,kL
